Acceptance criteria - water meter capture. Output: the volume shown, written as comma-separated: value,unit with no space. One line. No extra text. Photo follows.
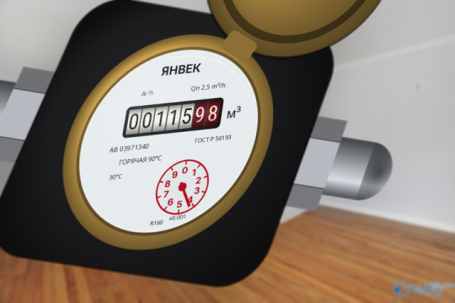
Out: 115.984,m³
